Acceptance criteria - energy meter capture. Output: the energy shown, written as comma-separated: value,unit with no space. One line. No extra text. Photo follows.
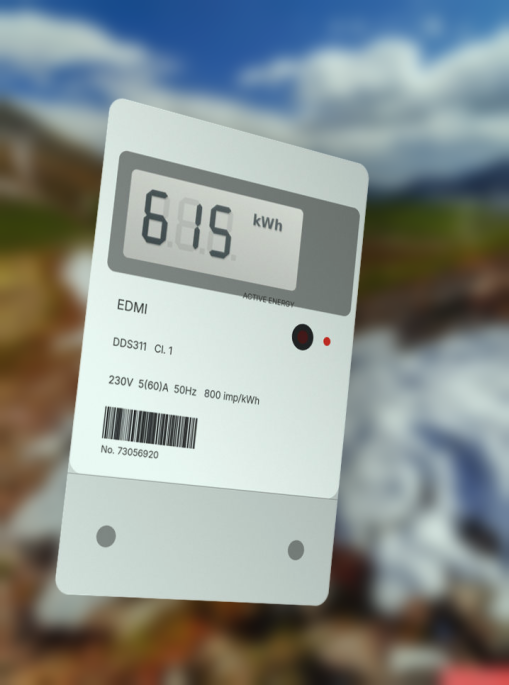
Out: 615,kWh
